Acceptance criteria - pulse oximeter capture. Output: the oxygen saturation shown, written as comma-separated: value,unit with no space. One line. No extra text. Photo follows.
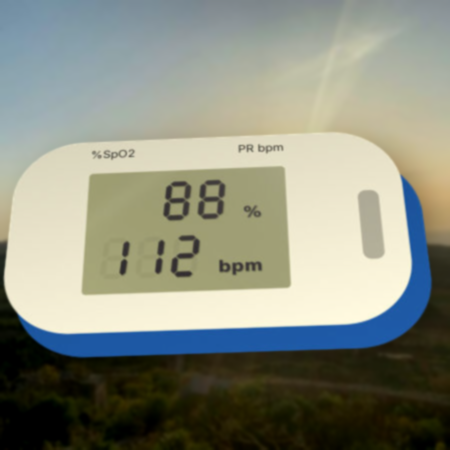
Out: 88,%
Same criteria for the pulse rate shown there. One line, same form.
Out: 112,bpm
